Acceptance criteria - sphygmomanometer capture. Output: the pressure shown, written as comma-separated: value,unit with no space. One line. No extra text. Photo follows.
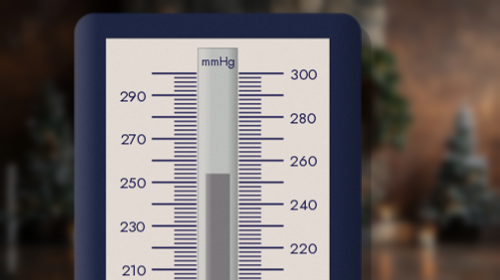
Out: 254,mmHg
